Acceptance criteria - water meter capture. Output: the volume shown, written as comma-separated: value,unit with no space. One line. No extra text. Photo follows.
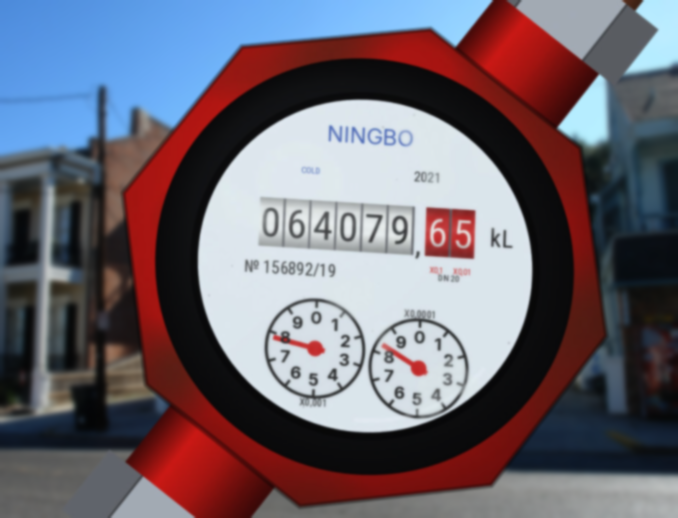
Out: 64079.6578,kL
